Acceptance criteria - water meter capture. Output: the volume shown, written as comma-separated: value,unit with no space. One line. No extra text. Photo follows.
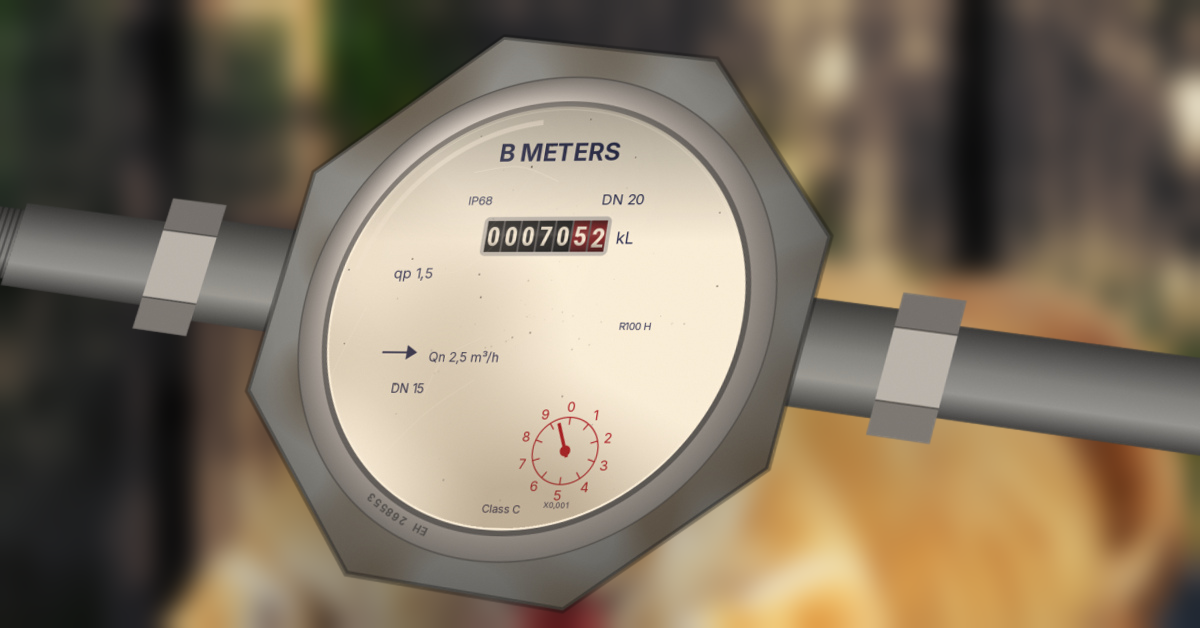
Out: 70.519,kL
